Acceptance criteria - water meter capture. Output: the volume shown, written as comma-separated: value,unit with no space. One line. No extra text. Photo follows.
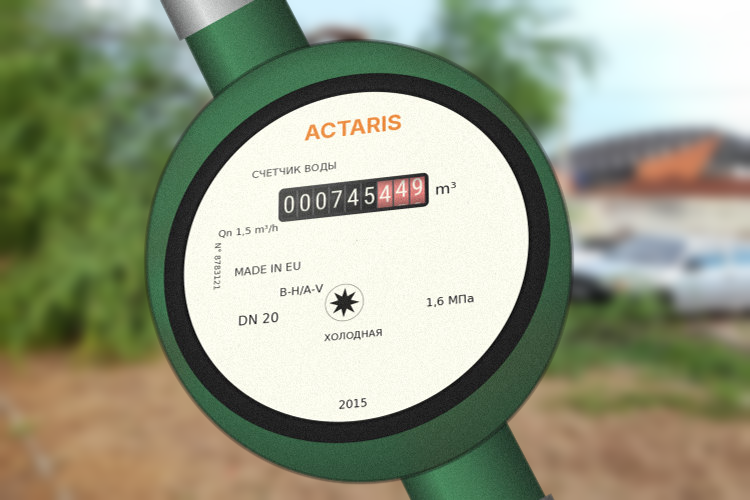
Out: 745.449,m³
